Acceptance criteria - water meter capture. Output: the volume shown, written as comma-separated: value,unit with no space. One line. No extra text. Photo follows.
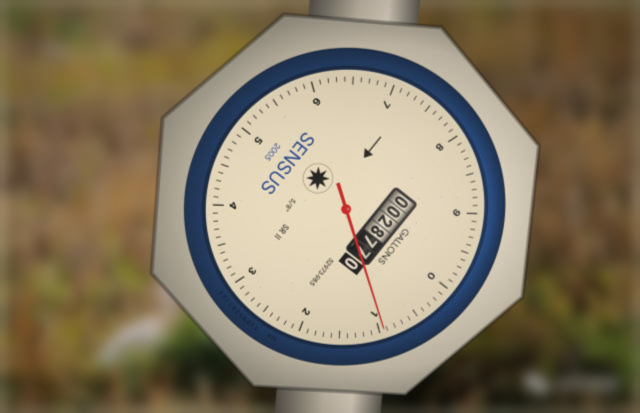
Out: 28770.9,gal
